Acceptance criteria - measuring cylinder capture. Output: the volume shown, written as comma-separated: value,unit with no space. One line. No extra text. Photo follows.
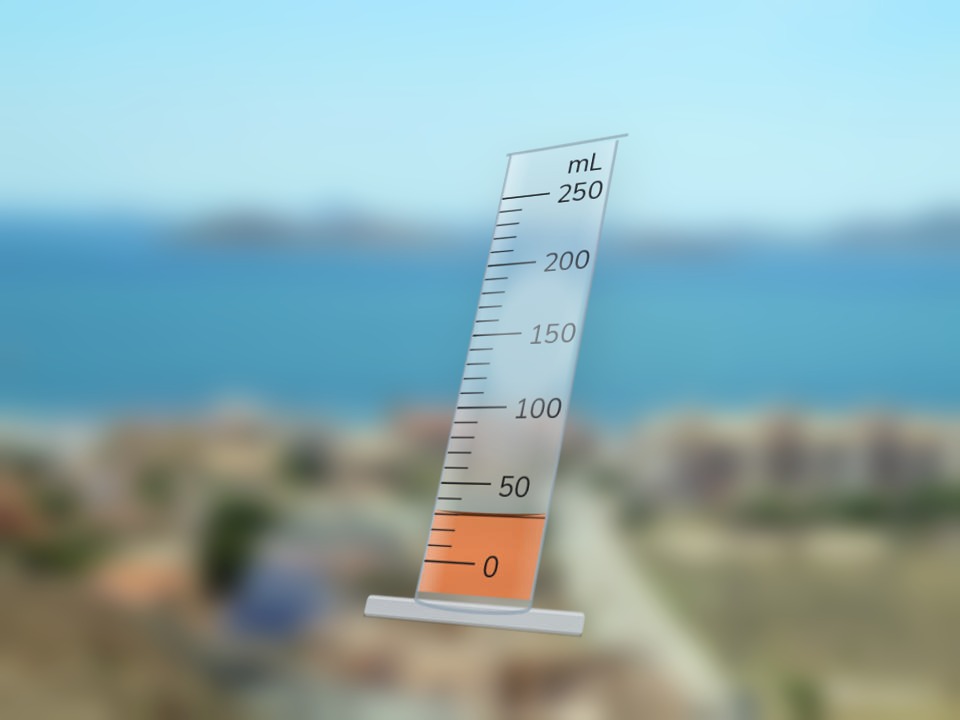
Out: 30,mL
